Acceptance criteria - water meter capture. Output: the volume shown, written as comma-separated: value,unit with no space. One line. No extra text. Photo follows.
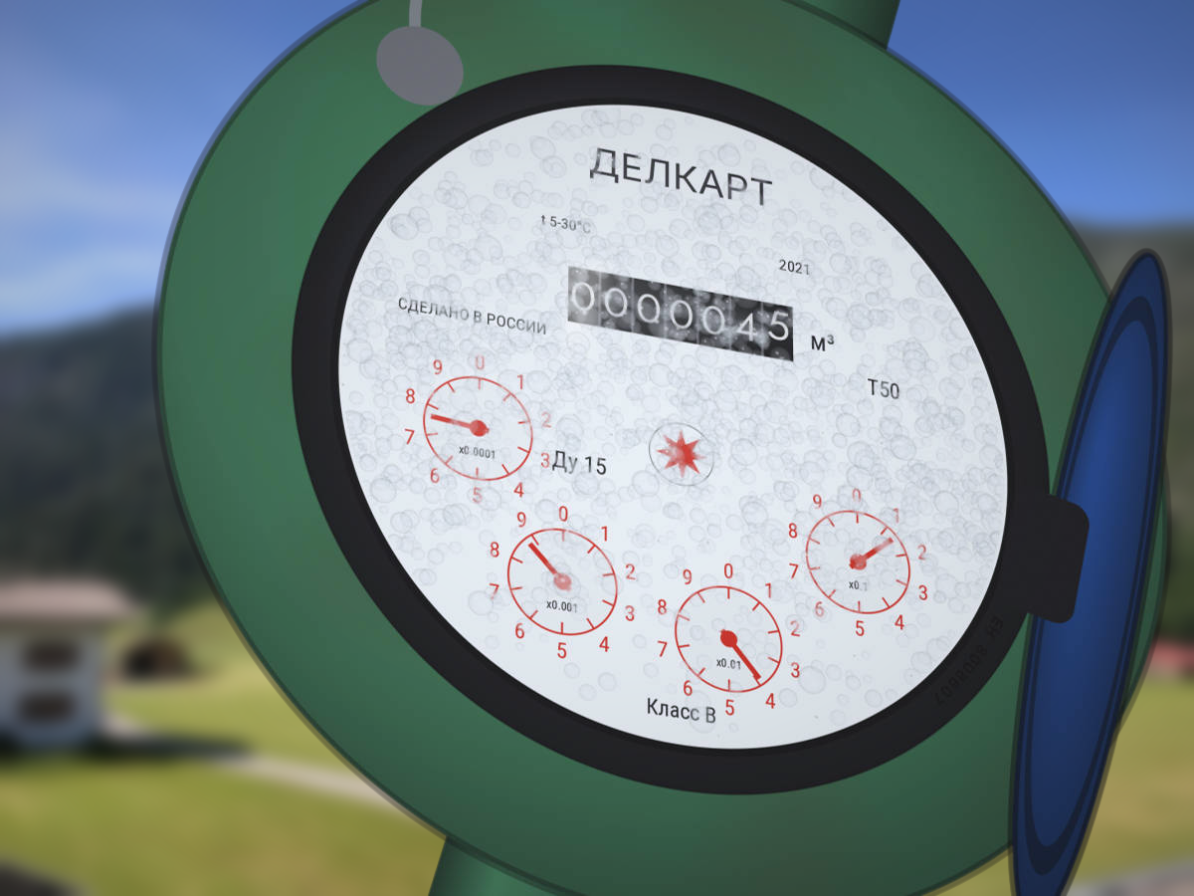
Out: 45.1387,m³
